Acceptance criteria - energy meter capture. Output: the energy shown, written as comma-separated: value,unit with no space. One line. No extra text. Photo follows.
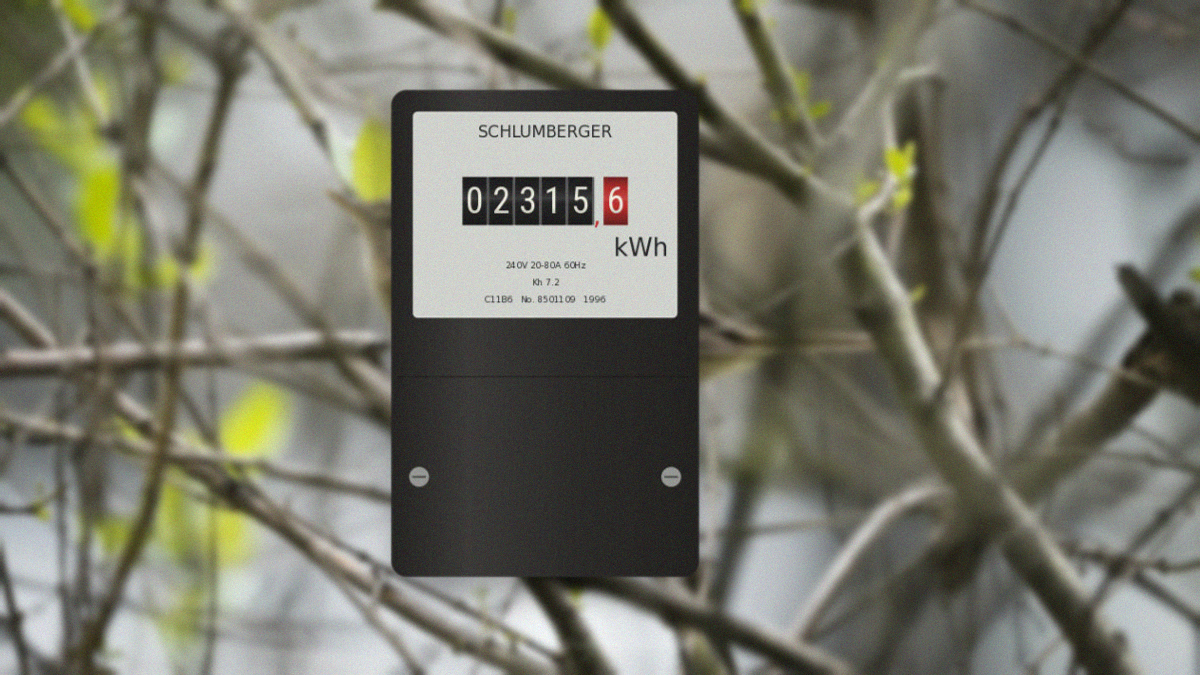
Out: 2315.6,kWh
